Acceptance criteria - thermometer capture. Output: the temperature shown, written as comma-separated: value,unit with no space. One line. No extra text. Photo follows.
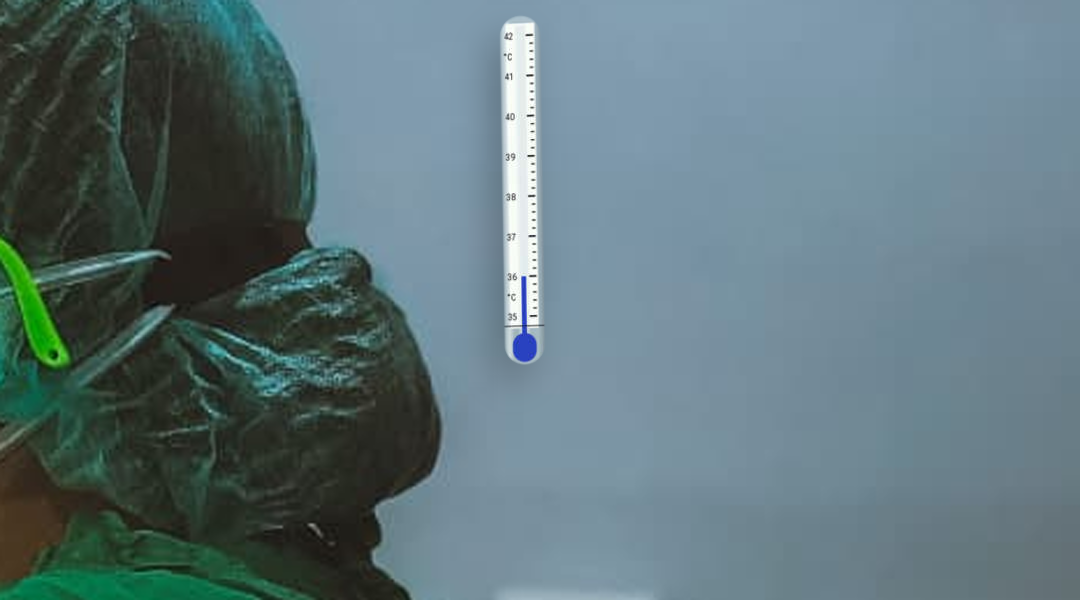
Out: 36,°C
